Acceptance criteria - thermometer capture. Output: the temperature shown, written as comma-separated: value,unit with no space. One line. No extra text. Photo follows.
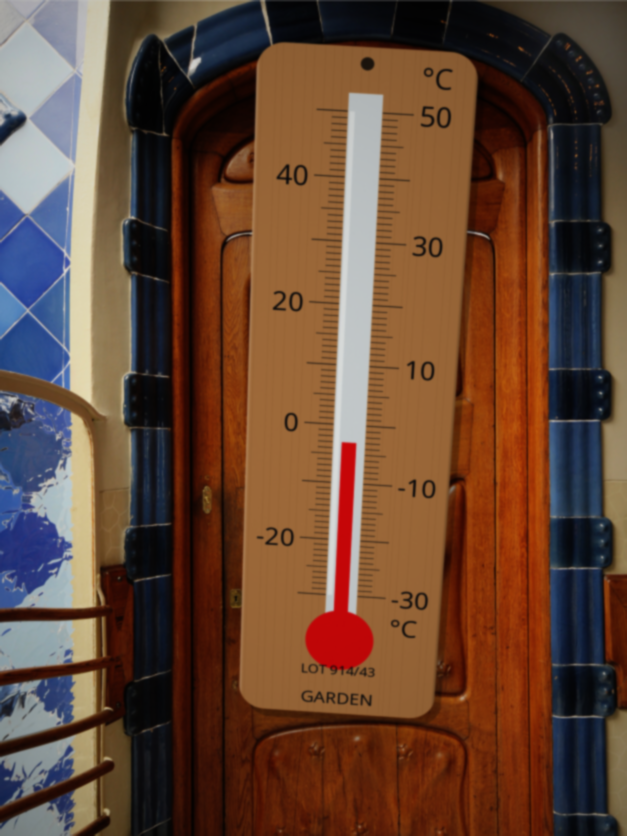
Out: -3,°C
